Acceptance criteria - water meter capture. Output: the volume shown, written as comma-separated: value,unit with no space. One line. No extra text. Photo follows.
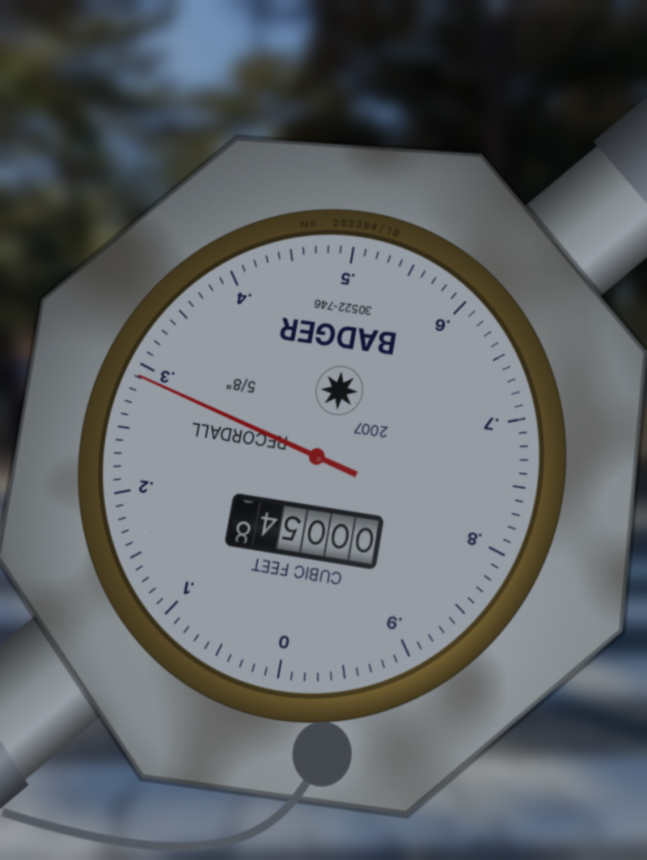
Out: 548.29,ft³
